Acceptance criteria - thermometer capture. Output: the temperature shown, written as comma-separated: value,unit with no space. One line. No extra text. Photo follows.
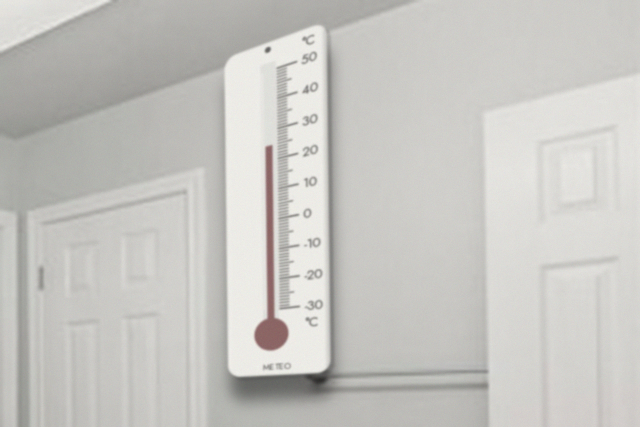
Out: 25,°C
